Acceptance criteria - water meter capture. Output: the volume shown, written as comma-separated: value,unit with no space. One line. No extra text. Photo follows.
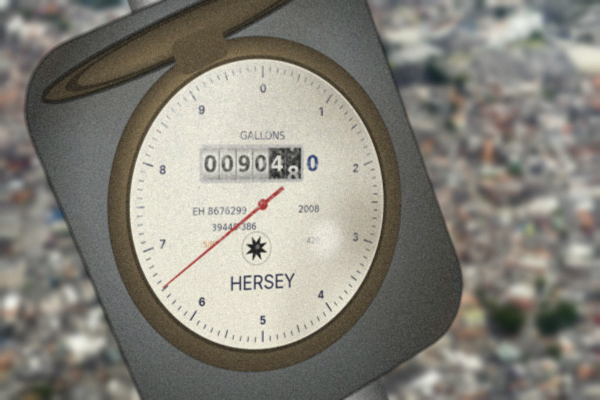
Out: 90476.5,gal
